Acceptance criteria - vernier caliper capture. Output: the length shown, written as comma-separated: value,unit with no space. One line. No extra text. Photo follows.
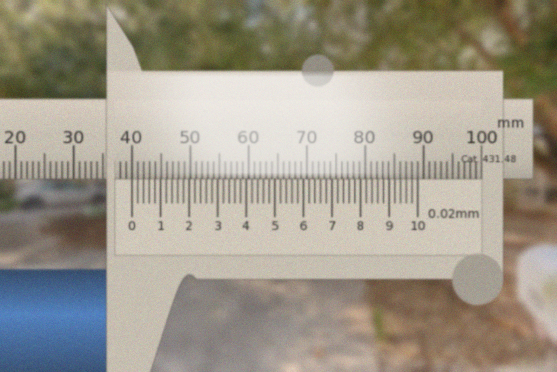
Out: 40.0,mm
